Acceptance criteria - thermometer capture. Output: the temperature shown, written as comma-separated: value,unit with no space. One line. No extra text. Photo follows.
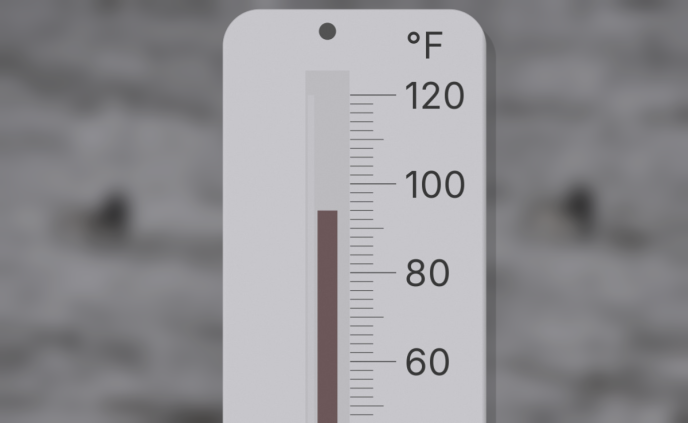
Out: 94,°F
